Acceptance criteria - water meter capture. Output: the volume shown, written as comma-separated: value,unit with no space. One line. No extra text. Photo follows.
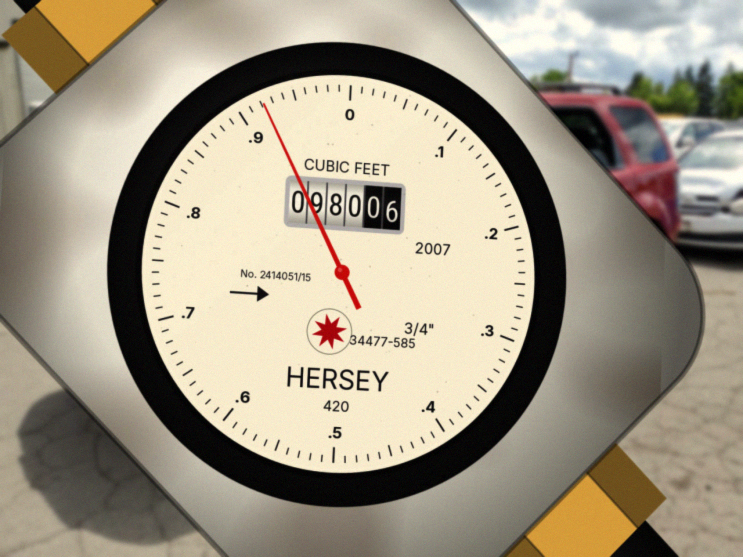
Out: 98005.92,ft³
